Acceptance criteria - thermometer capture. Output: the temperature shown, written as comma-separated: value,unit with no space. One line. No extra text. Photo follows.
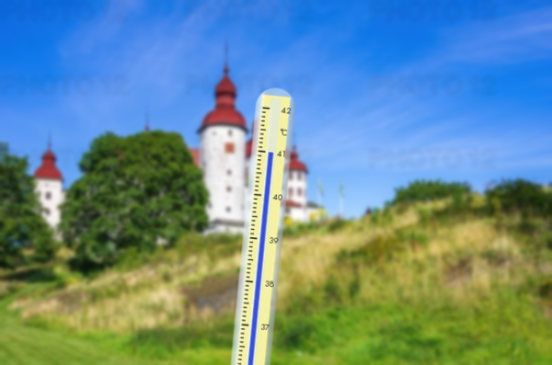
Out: 41,°C
